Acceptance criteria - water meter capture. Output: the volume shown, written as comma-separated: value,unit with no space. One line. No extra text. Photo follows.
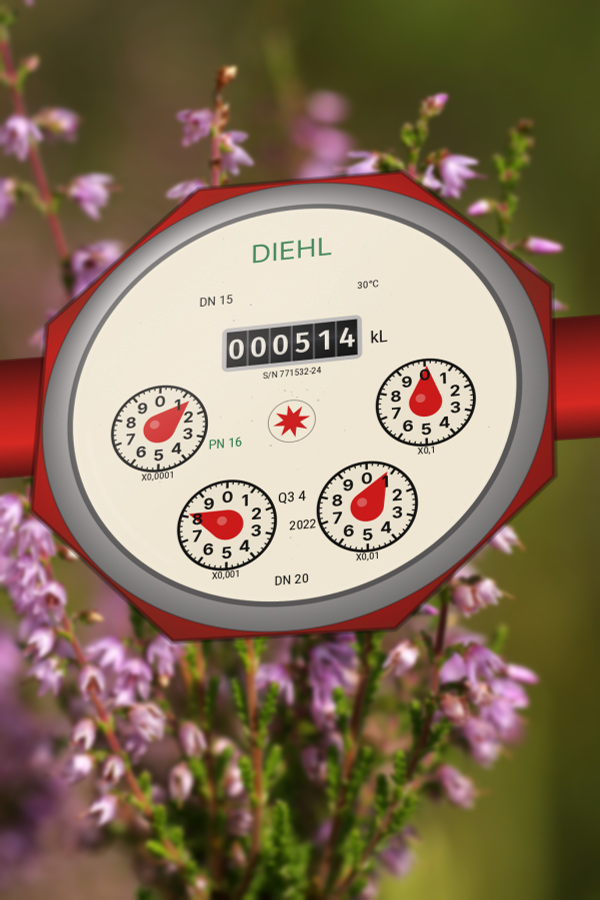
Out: 514.0081,kL
